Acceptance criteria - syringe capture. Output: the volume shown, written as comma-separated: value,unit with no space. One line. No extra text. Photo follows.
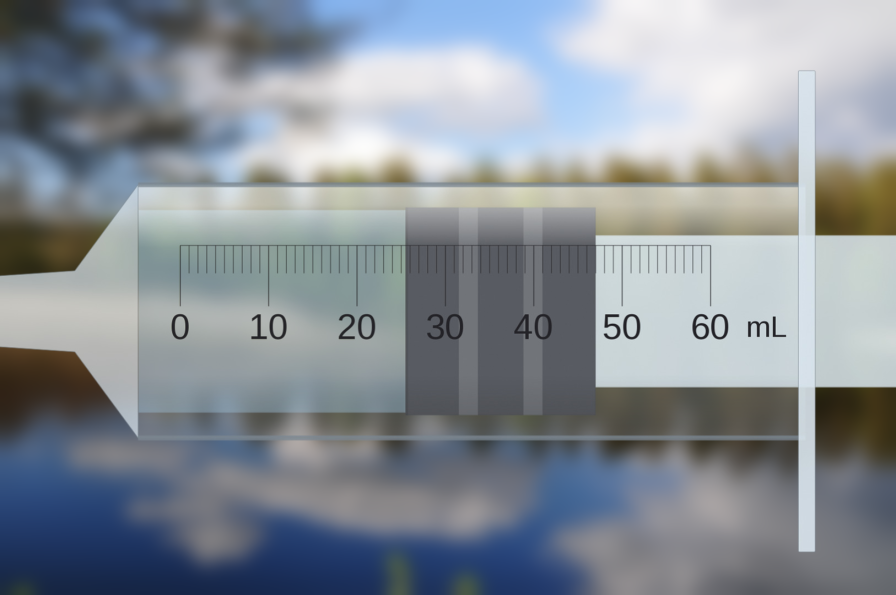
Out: 25.5,mL
